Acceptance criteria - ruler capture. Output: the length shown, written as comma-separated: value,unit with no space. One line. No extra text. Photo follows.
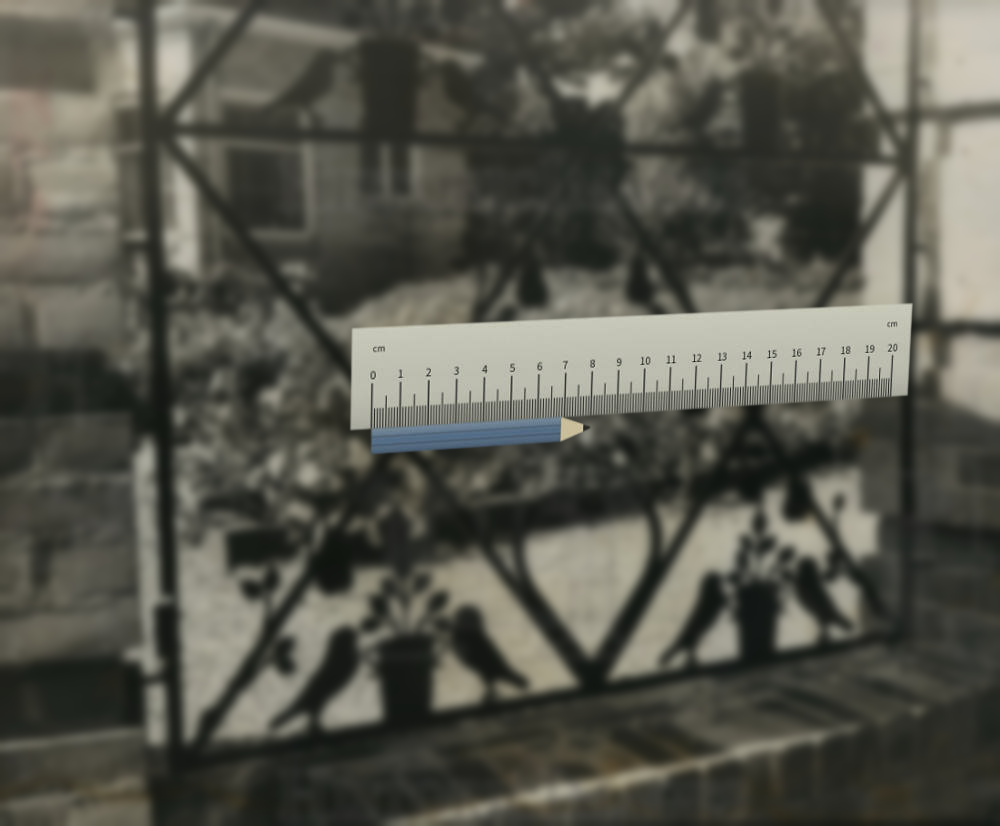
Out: 8,cm
